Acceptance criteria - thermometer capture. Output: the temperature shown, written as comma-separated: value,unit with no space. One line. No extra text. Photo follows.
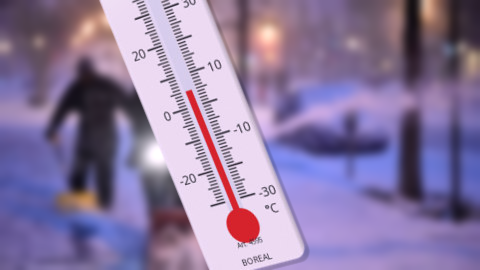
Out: 5,°C
